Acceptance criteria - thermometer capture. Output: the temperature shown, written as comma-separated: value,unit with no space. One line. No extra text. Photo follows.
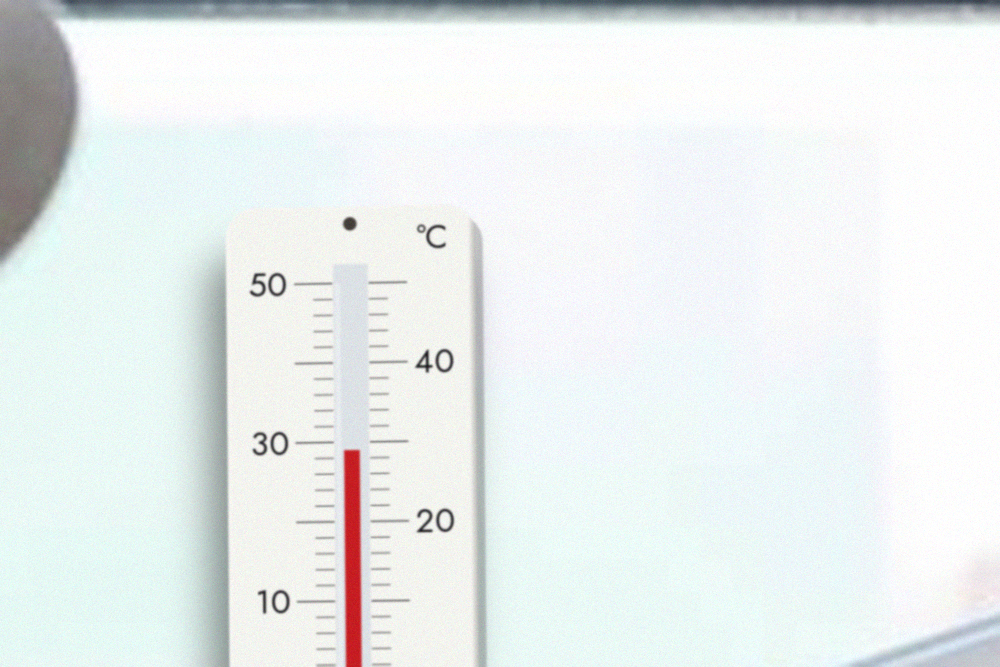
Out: 29,°C
